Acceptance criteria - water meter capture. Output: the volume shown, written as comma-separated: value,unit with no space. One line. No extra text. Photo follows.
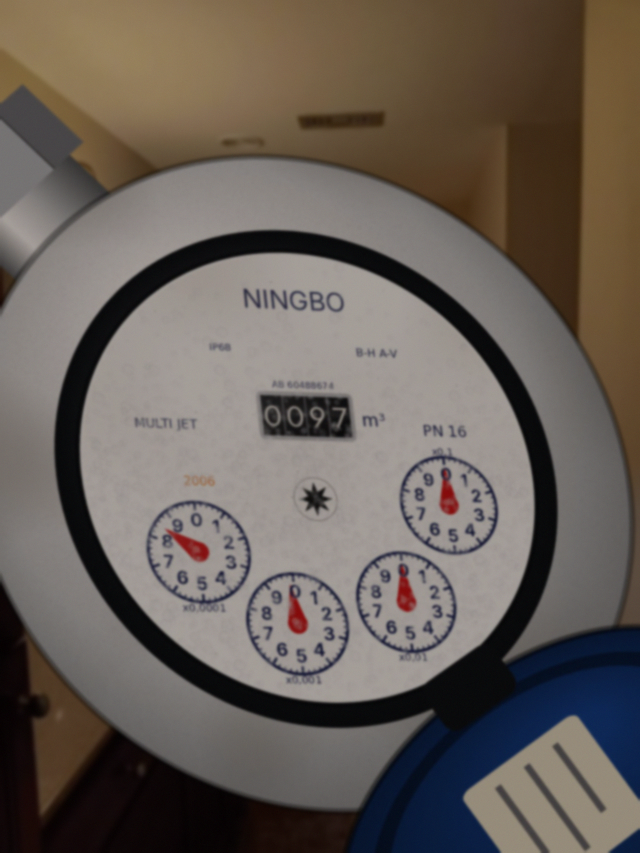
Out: 96.9998,m³
